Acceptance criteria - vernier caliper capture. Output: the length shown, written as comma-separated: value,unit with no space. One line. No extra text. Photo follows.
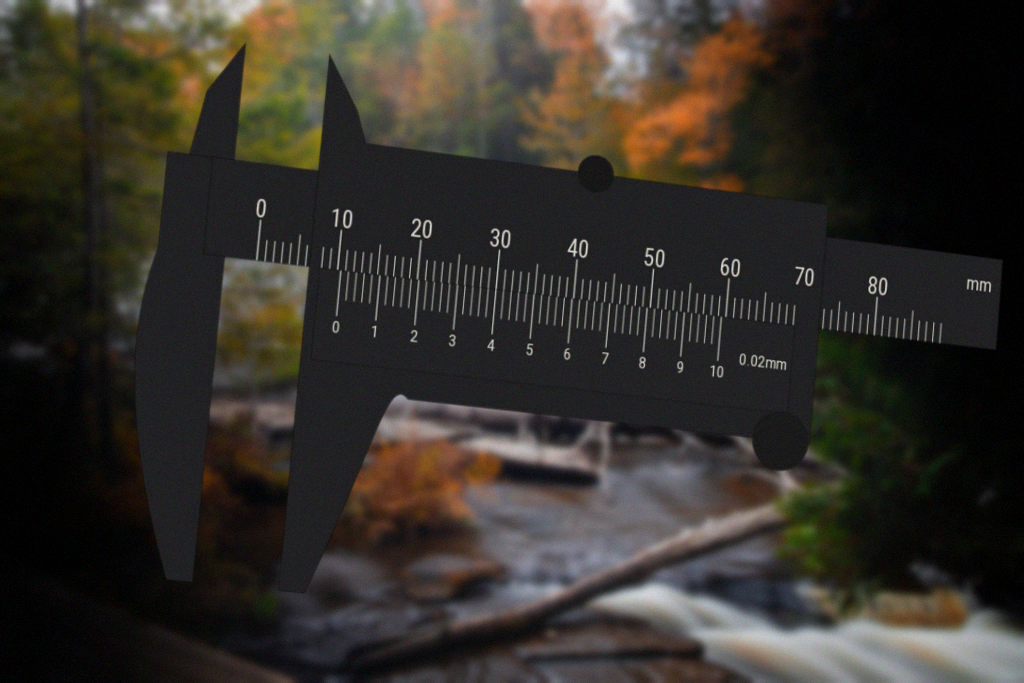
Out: 10.4,mm
